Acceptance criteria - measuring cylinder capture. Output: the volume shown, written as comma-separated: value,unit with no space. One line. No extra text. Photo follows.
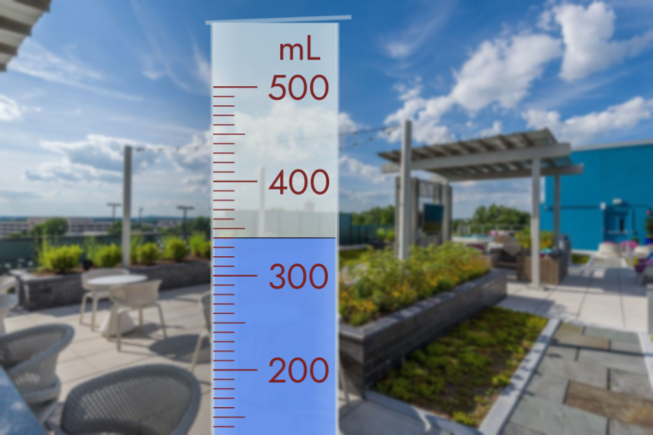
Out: 340,mL
